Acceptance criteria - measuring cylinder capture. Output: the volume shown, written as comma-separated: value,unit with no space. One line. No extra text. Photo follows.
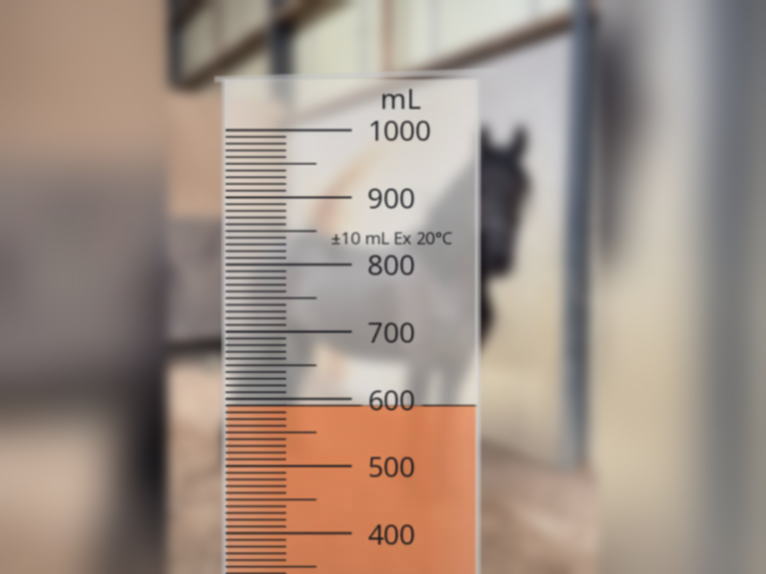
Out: 590,mL
